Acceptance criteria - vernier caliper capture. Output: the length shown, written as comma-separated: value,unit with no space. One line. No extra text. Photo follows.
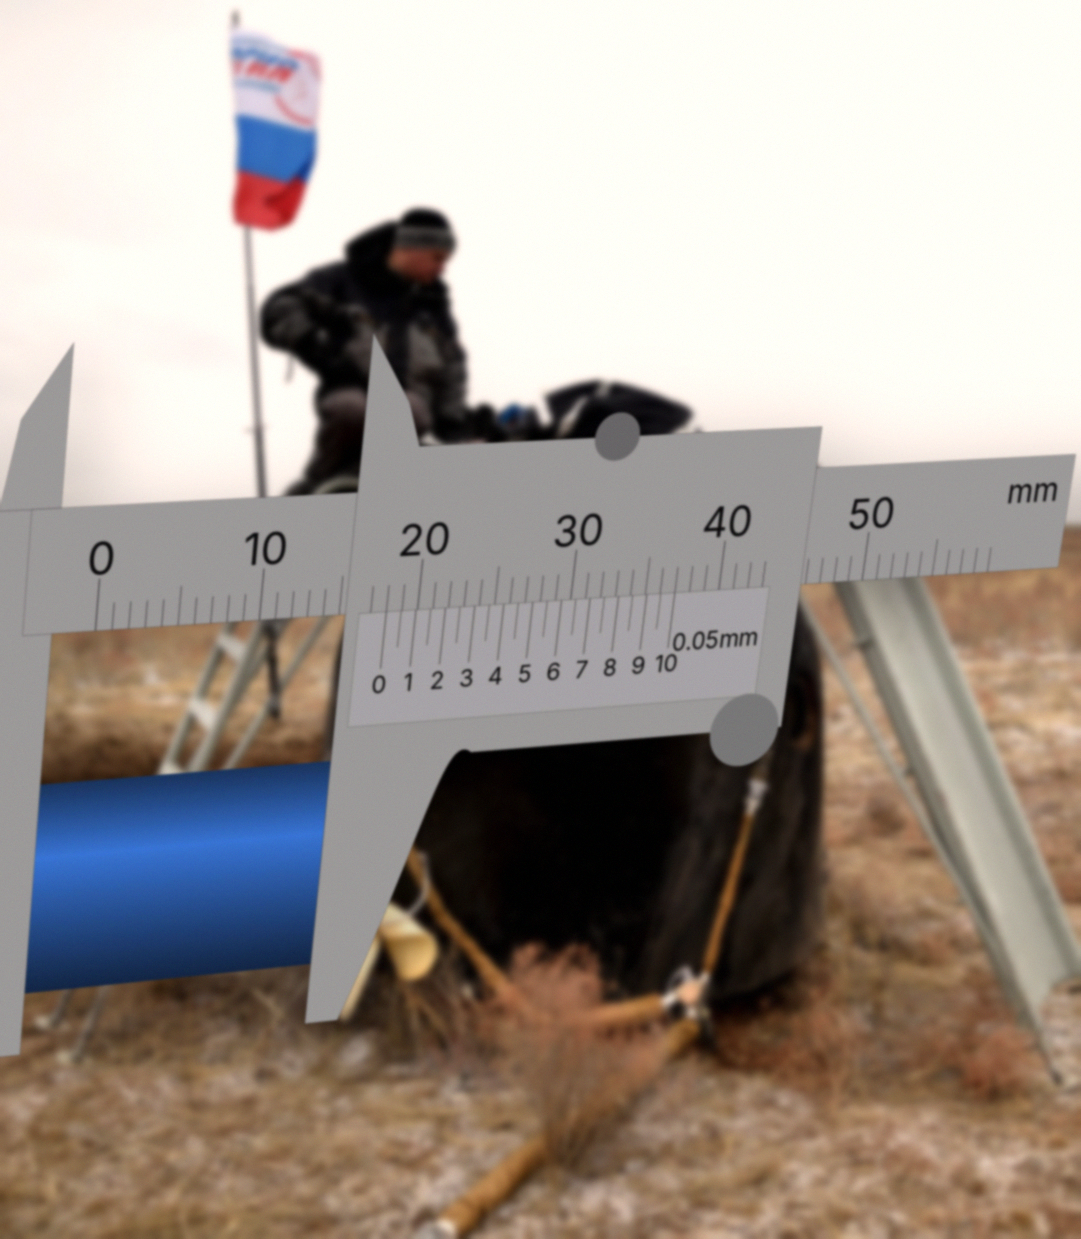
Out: 18.0,mm
